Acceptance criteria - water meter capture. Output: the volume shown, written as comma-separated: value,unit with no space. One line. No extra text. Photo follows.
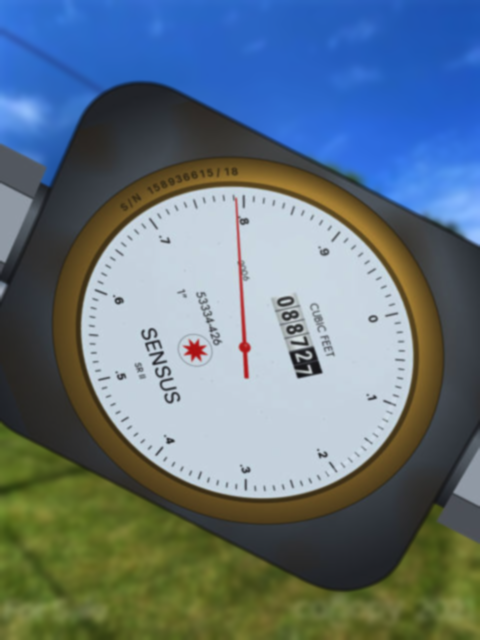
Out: 88726.79,ft³
